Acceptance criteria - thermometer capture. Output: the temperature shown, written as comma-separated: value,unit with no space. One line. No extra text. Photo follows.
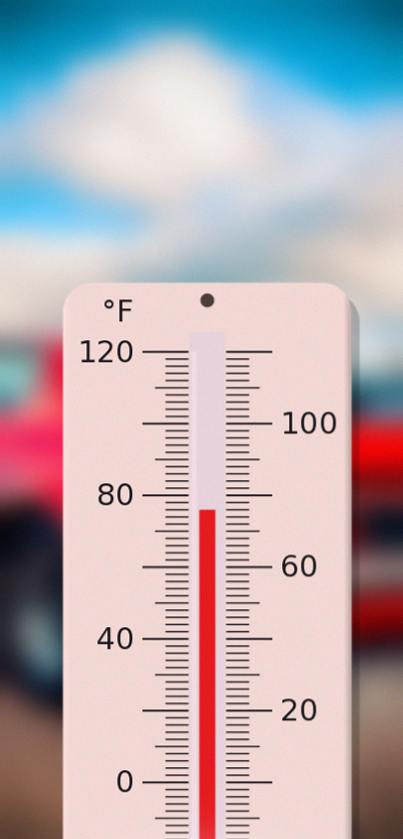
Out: 76,°F
